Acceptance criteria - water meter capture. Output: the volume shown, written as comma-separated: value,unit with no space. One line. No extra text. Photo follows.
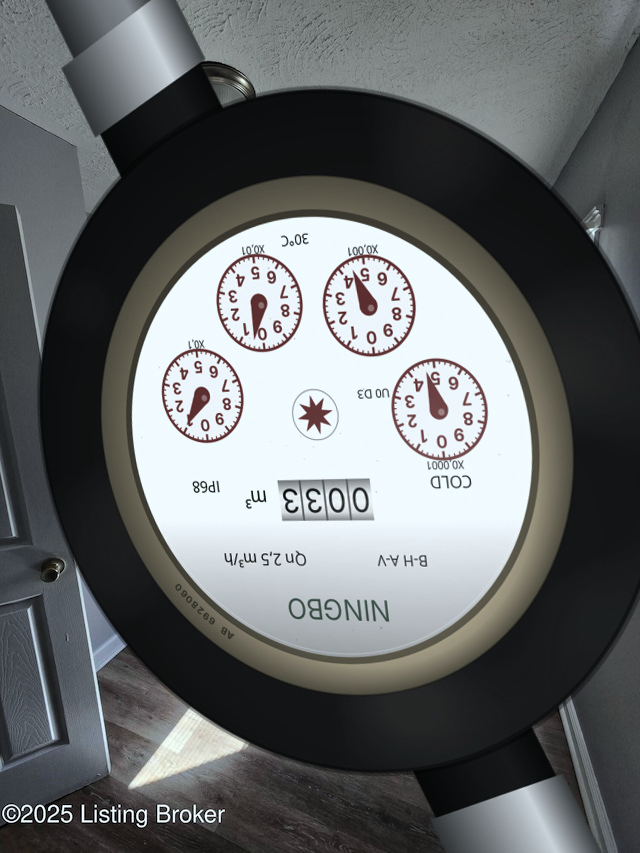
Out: 33.1044,m³
